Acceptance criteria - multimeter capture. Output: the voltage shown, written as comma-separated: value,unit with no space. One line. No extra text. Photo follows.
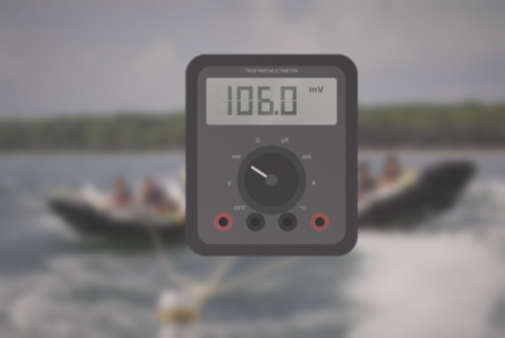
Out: 106.0,mV
